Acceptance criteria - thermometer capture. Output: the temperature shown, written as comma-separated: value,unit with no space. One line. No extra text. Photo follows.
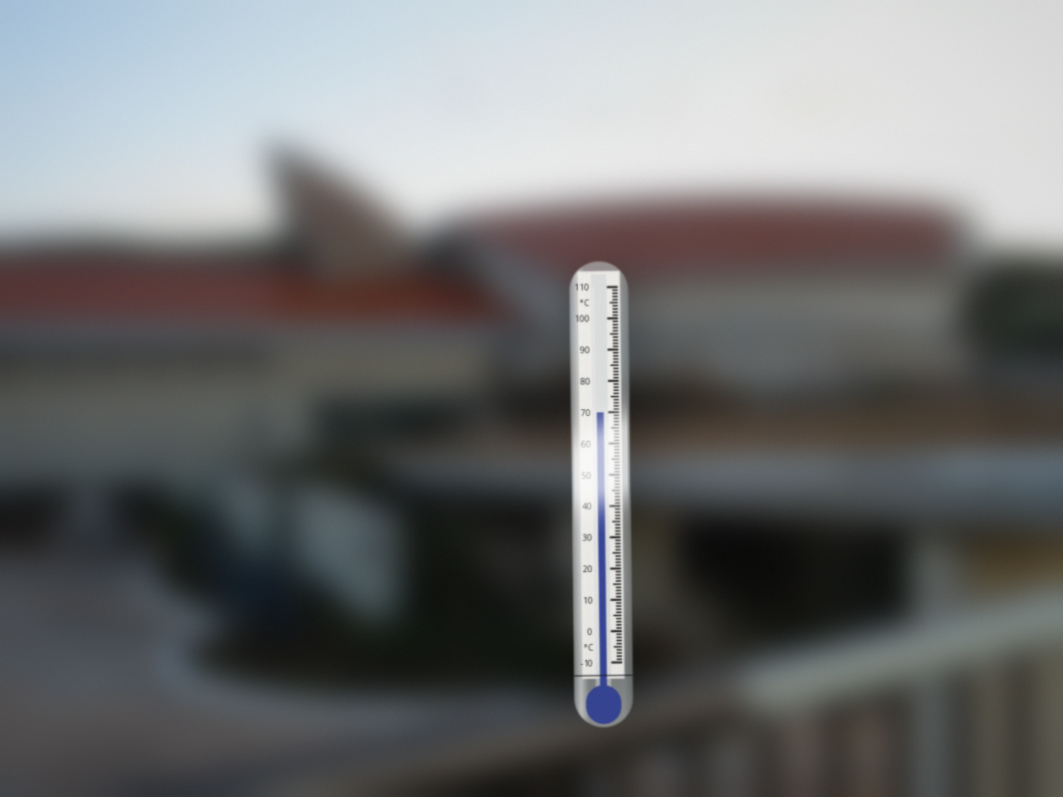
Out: 70,°C
